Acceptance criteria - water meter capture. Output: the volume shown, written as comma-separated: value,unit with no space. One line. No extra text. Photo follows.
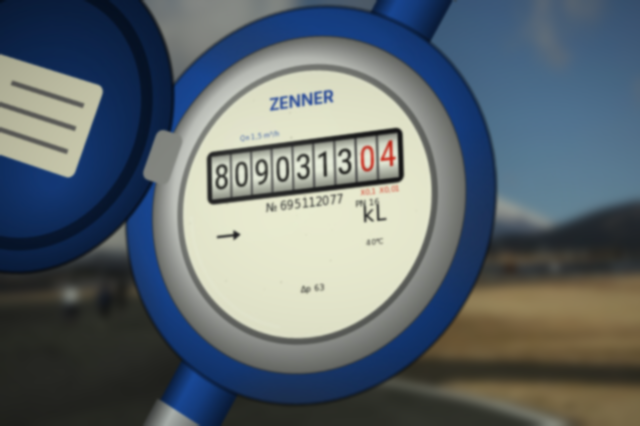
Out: 8090313.04,kL
